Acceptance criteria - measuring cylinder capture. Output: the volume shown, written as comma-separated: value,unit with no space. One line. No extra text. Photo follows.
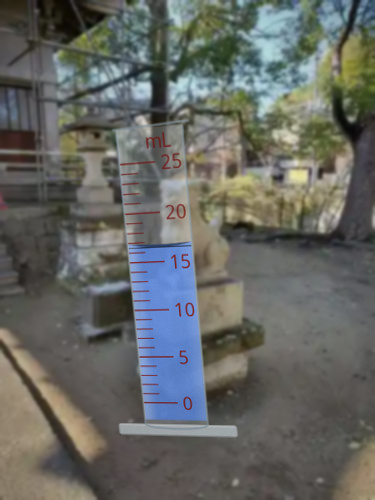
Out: 16.5,mL
